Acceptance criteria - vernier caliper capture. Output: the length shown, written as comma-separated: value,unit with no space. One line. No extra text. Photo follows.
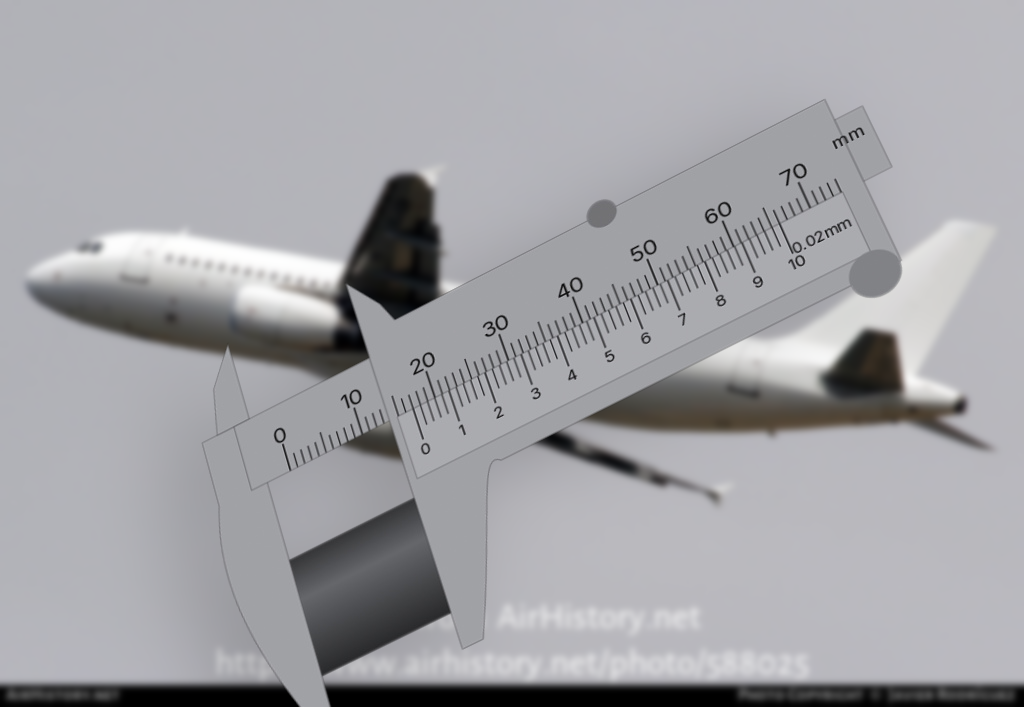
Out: 17.0,mm
